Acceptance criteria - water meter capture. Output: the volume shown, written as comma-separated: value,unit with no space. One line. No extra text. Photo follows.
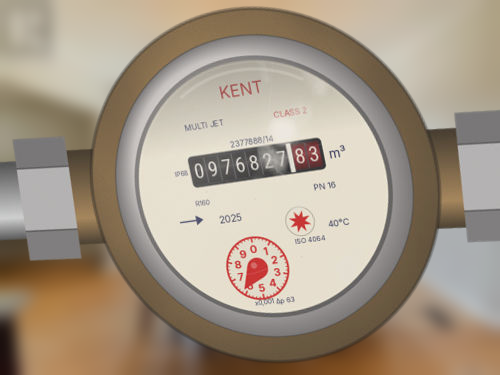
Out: 976827.836,m³
